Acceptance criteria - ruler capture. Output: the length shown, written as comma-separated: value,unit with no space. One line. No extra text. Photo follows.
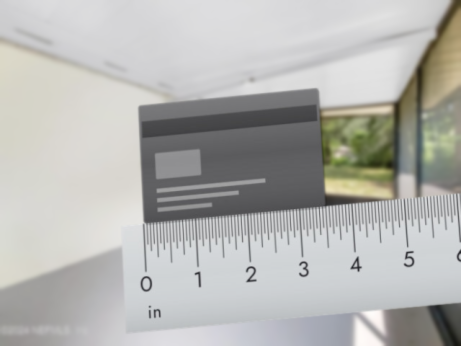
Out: 3.5,in
